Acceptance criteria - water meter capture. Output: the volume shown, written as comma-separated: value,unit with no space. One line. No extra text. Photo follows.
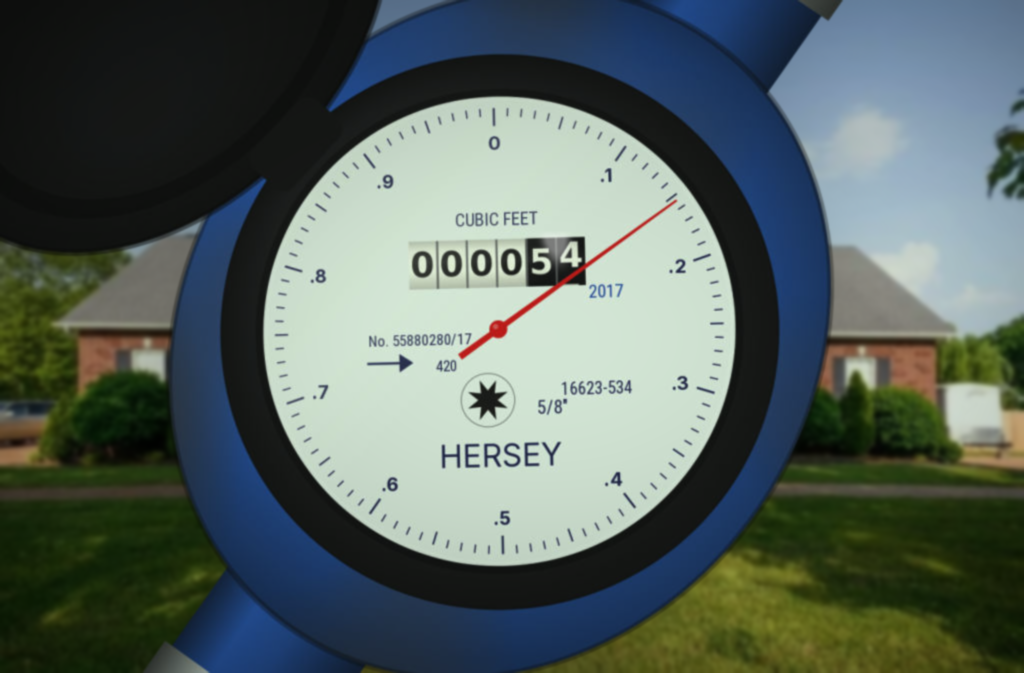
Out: 54.15,ft³
